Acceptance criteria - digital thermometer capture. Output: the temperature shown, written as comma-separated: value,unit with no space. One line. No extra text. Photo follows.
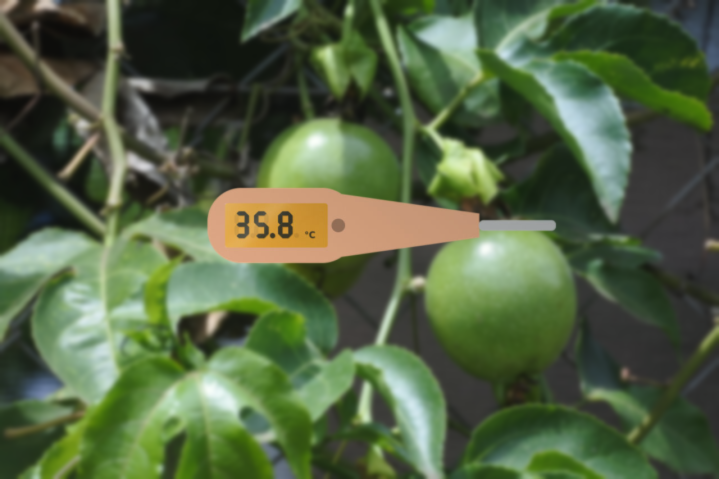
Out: 35.8,°C
